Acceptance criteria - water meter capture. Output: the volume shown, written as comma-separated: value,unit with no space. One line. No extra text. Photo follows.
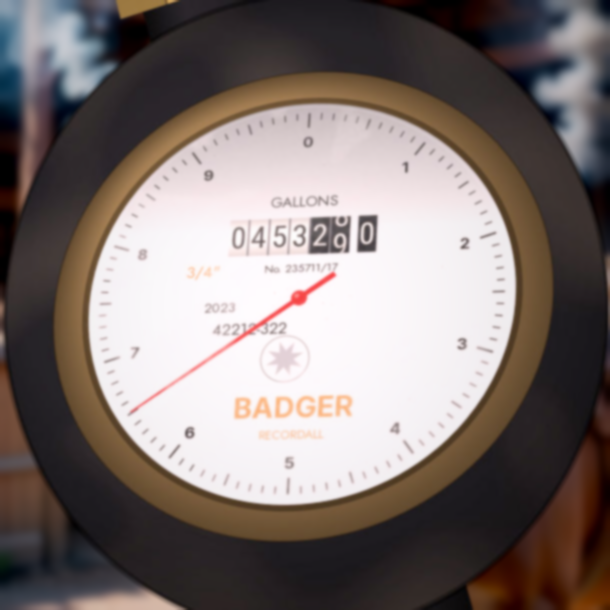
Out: 453286.5,gal
